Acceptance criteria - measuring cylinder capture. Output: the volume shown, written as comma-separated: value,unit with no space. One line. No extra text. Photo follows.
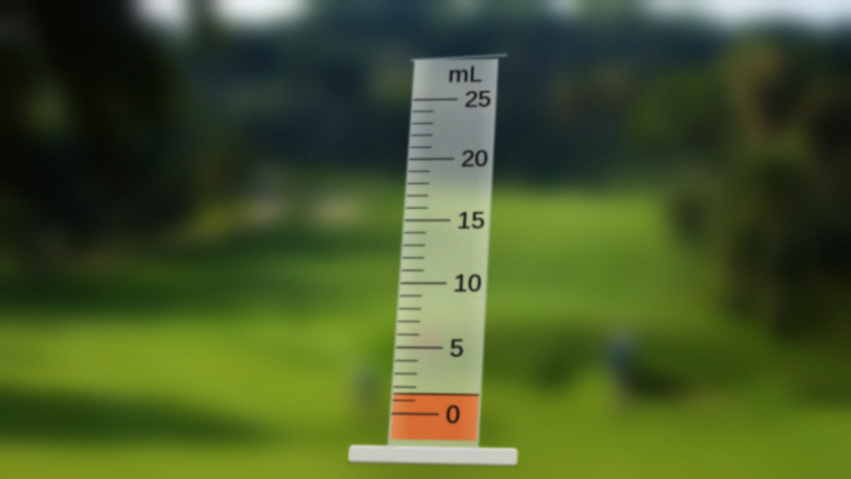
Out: 1.5,mL
